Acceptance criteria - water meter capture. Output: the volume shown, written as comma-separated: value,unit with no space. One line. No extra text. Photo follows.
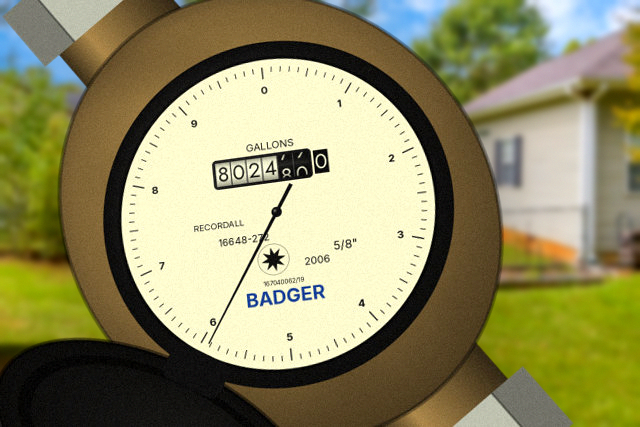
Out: 8024795.9,gal
